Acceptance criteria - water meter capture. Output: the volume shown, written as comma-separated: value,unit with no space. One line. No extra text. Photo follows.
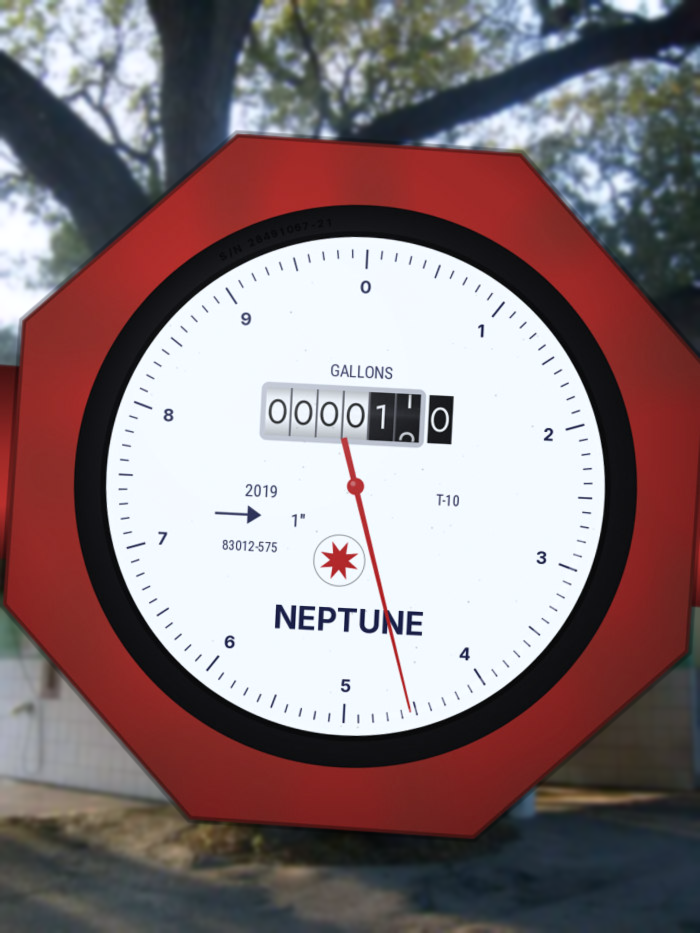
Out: 114.5,gal
